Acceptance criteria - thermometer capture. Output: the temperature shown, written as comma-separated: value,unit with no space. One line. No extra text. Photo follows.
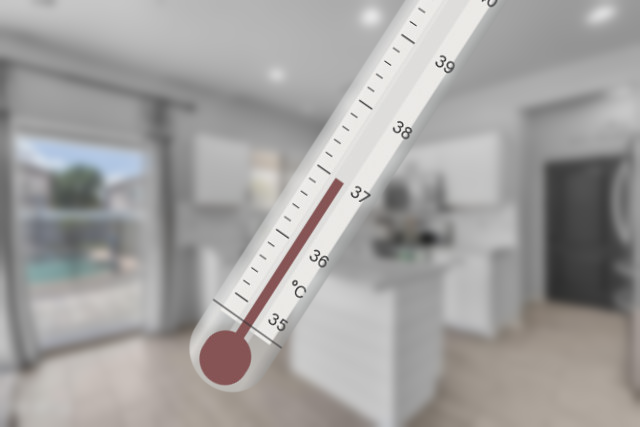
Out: 37,°C
